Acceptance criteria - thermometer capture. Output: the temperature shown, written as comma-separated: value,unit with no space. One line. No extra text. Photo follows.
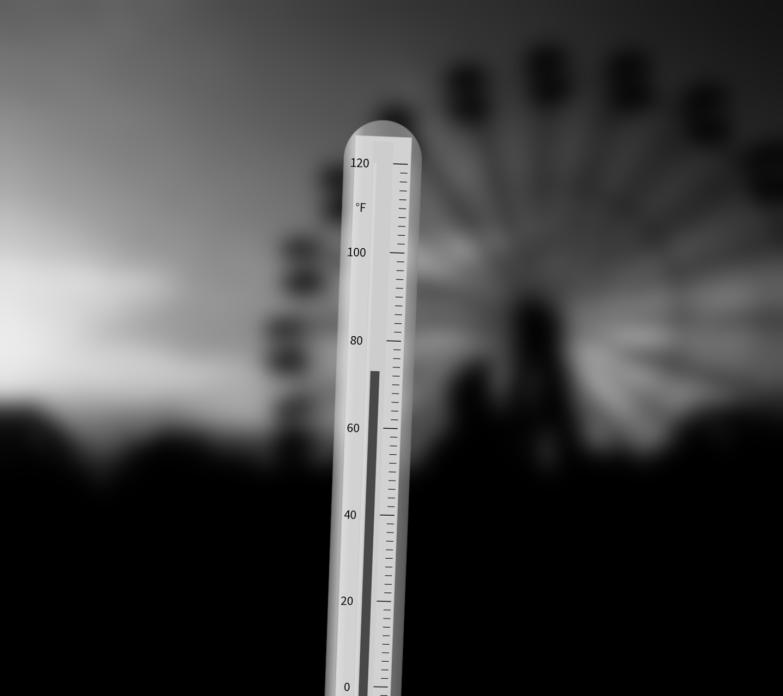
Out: 73,°F
